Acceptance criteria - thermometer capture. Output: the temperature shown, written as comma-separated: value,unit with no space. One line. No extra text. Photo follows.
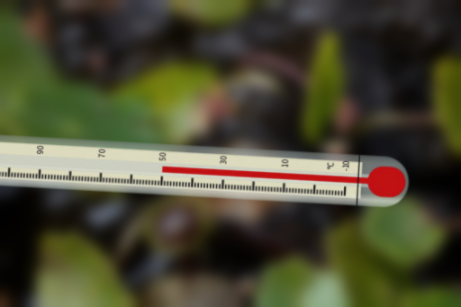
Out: 50,°C
